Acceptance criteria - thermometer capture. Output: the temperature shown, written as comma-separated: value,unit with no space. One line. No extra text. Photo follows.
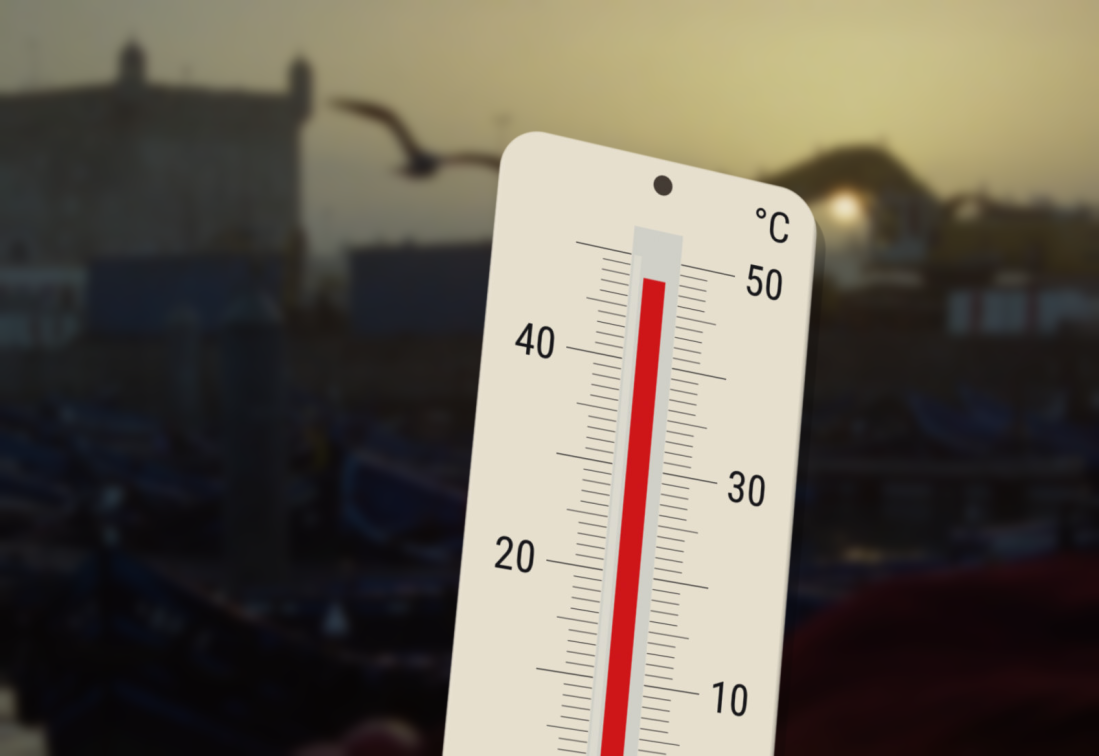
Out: 48,°C
